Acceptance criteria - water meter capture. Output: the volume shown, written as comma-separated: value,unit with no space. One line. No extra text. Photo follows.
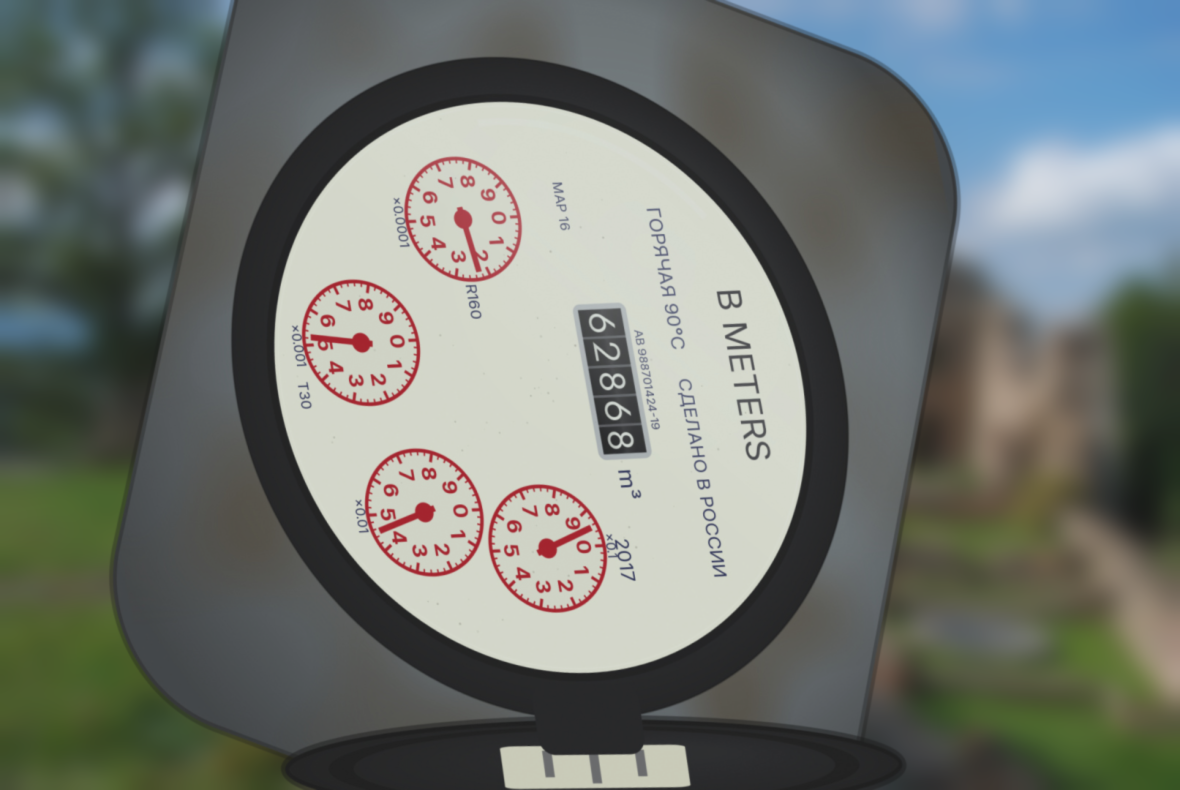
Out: 62867.9452,m³
